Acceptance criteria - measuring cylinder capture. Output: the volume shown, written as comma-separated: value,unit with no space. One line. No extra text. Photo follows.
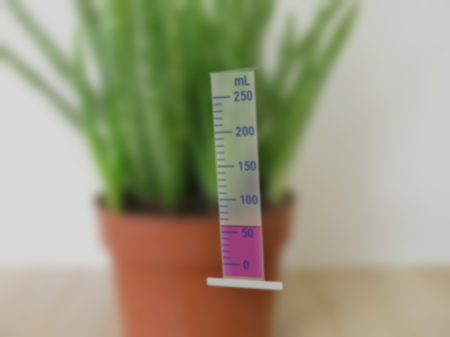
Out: 60,mL
